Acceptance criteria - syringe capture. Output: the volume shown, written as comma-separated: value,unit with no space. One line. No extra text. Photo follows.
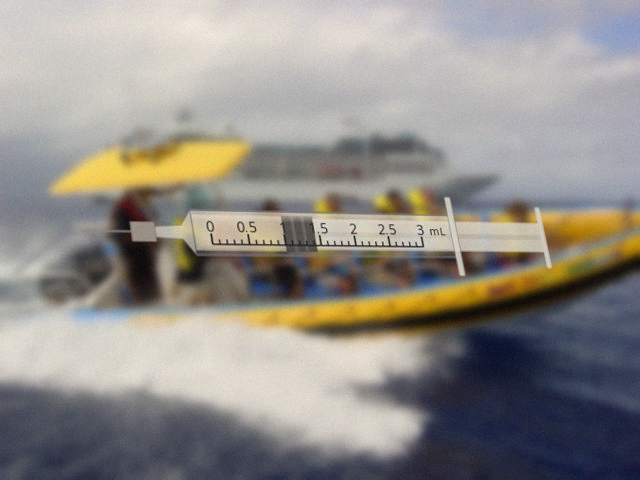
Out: 1,mL
